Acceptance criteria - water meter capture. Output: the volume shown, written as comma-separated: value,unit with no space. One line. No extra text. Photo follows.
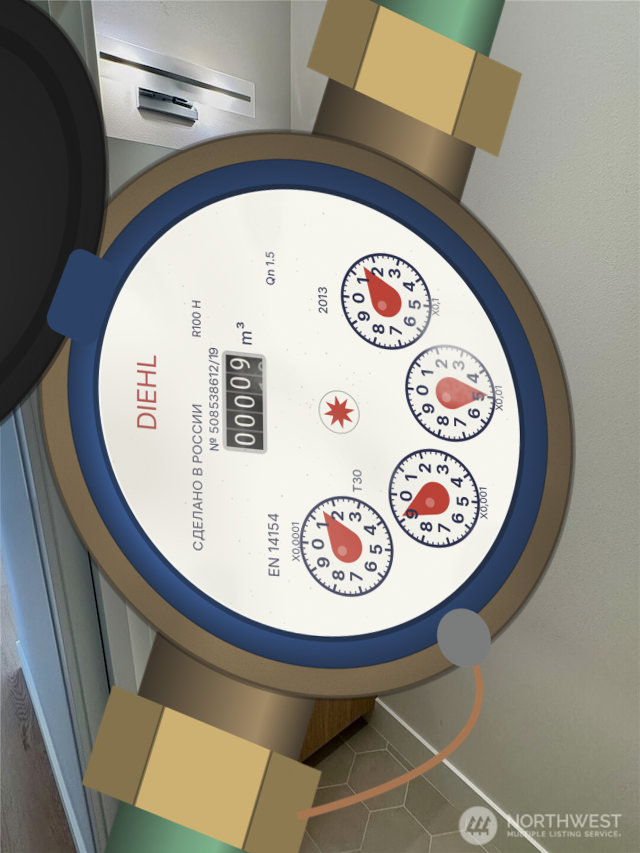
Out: 9.1491,m³
